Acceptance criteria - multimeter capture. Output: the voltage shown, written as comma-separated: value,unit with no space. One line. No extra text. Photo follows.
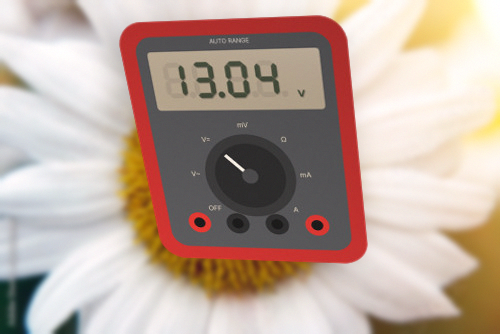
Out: 13.04,V
